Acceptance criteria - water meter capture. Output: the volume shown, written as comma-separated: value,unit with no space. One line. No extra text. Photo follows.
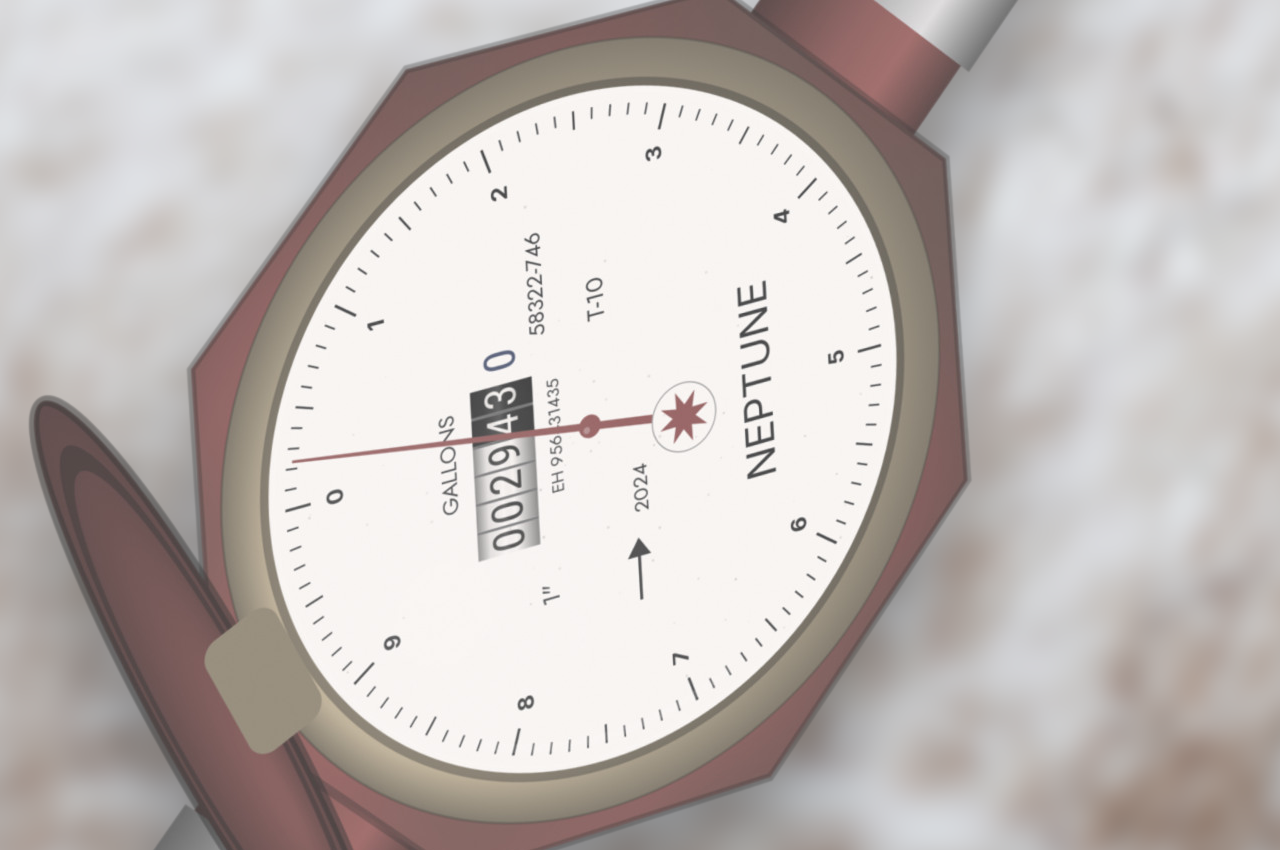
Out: 29430.2,gal
